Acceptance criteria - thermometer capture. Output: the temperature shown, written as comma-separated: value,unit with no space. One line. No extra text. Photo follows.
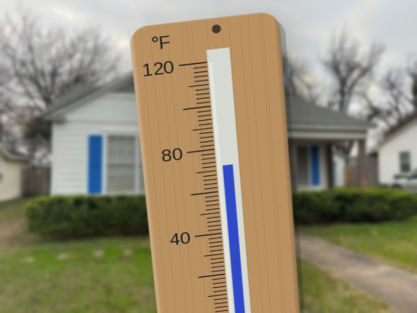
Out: 72,°F
